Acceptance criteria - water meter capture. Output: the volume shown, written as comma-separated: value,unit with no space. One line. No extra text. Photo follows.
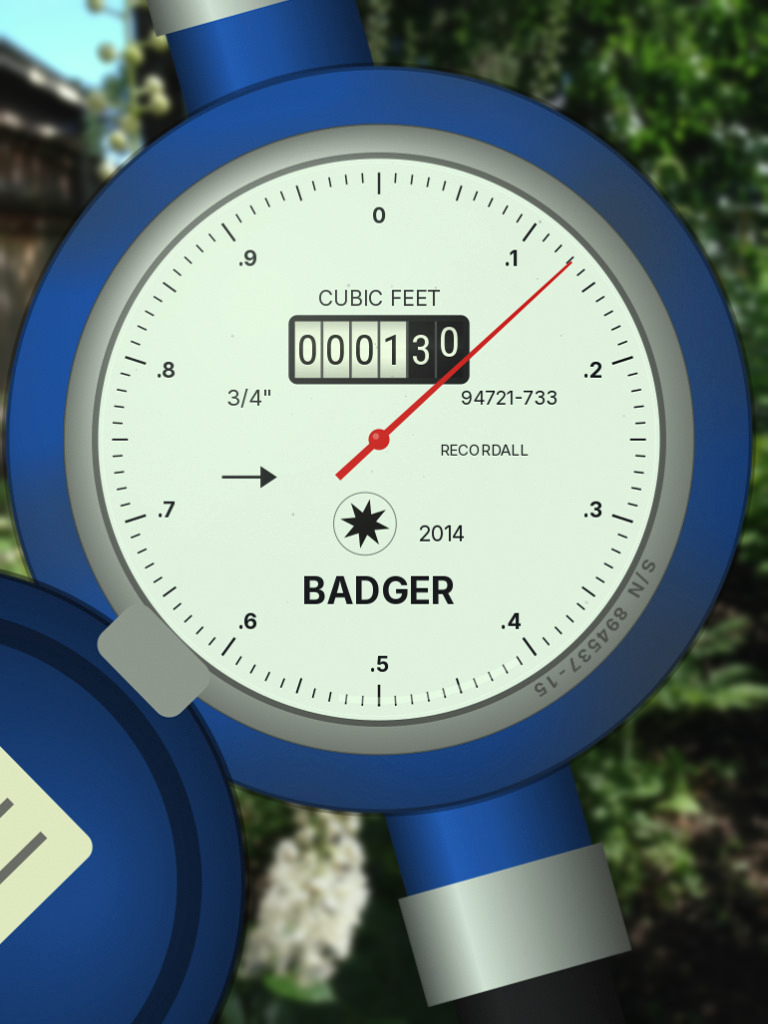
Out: 130.13,ft³
